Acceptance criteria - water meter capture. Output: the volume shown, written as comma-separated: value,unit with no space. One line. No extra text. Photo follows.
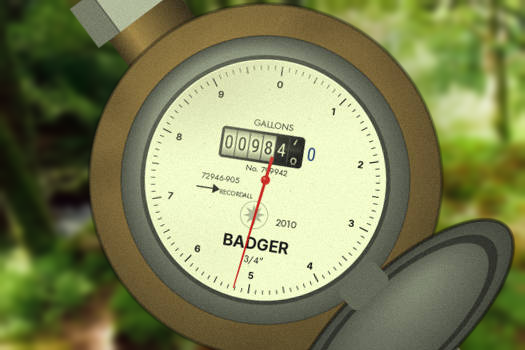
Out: 98475.2,gal
